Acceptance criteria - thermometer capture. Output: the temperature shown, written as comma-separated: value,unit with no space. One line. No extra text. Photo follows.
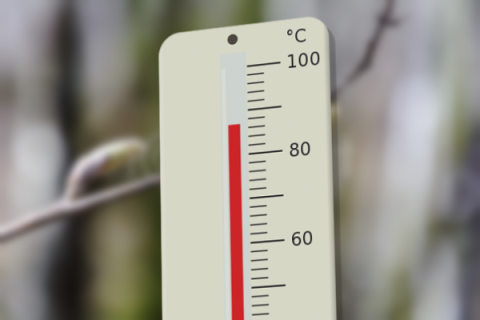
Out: 87,°C
